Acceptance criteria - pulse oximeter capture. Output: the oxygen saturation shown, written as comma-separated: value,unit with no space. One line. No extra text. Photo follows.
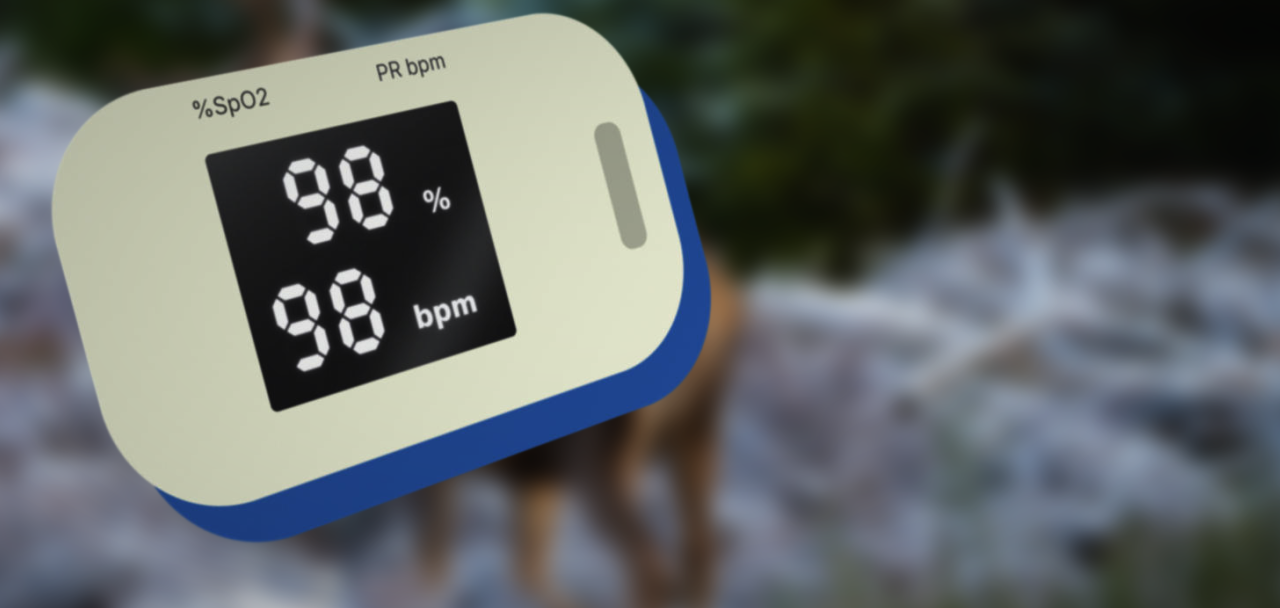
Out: 98,%
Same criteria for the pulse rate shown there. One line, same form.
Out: 98,bpm
